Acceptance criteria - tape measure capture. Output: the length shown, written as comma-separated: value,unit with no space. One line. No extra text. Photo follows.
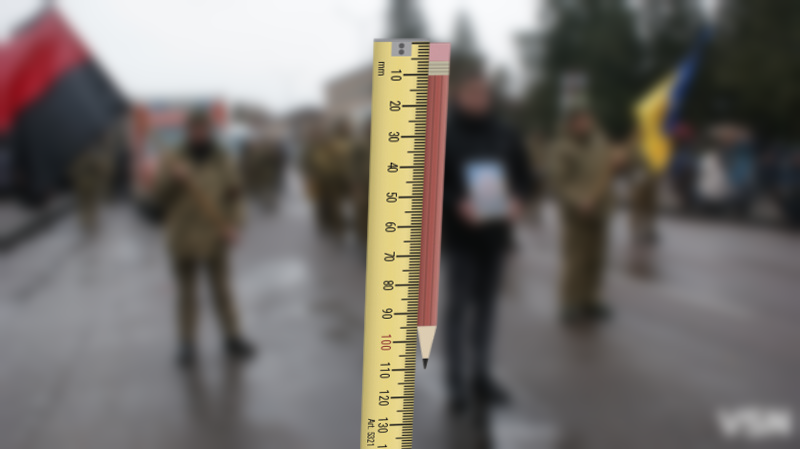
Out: 110,mm
